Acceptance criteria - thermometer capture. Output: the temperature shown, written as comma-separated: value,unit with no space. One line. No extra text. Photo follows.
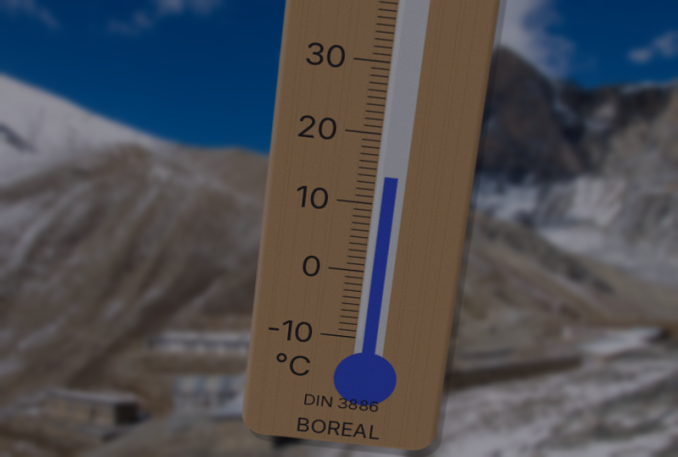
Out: 14,°C
